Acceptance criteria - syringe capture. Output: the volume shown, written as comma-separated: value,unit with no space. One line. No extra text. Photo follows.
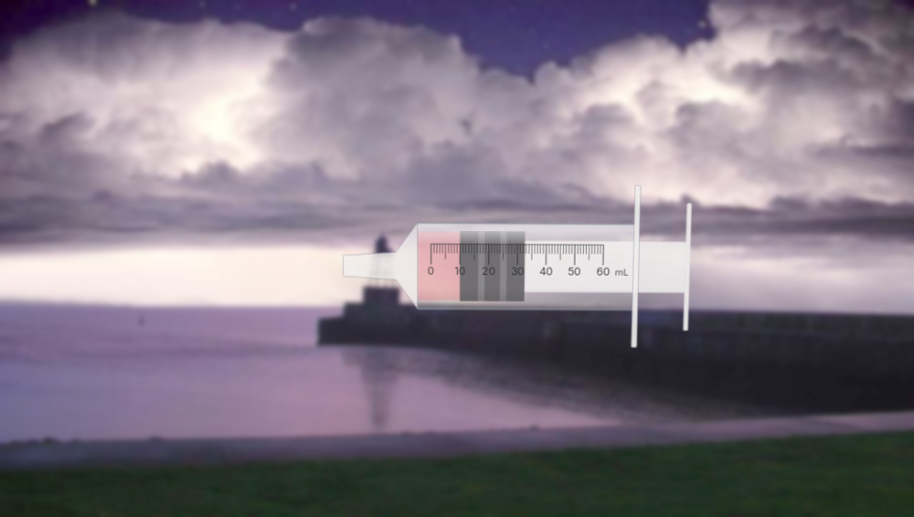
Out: 10,mL
